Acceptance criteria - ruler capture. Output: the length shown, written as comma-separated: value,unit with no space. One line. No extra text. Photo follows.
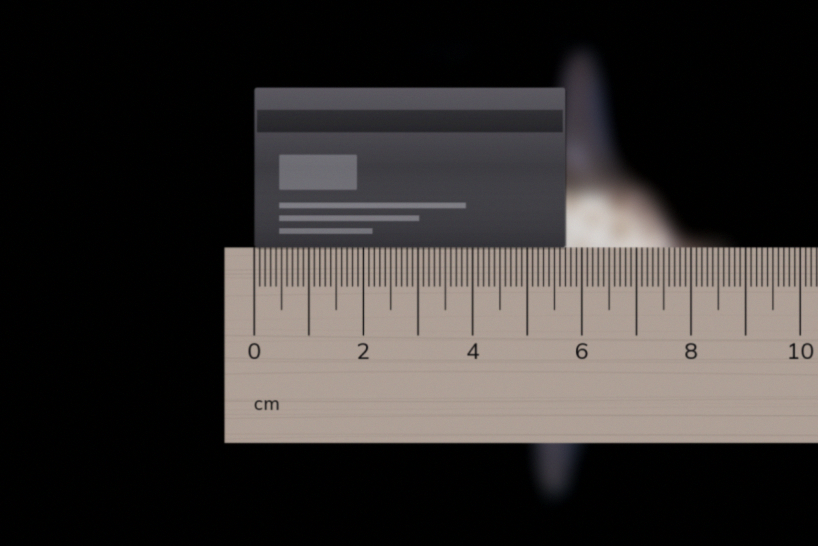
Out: 5.7,cm
